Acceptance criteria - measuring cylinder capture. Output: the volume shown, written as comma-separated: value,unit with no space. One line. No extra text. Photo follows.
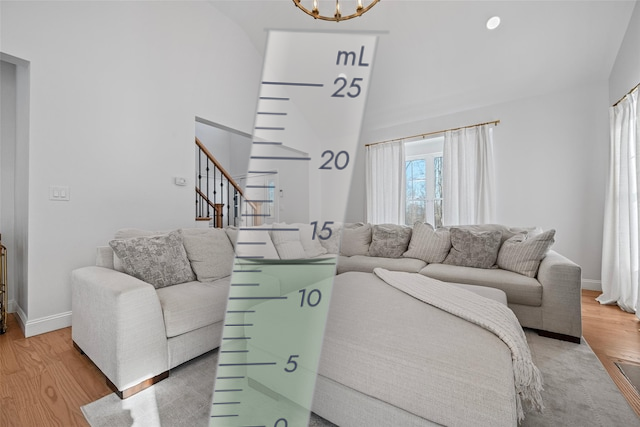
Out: 12.5,mL
